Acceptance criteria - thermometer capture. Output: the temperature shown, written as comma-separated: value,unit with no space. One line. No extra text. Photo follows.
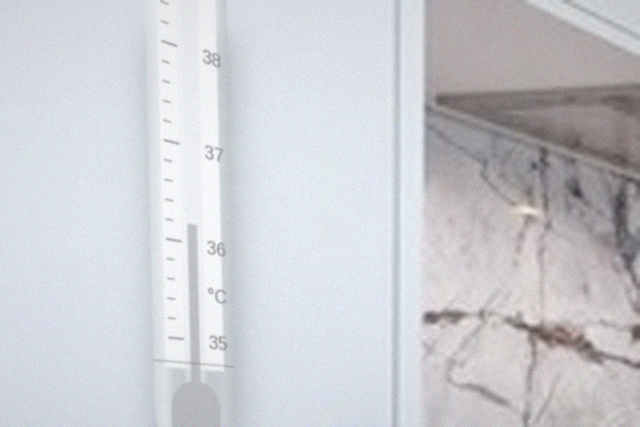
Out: 36.2,°C
